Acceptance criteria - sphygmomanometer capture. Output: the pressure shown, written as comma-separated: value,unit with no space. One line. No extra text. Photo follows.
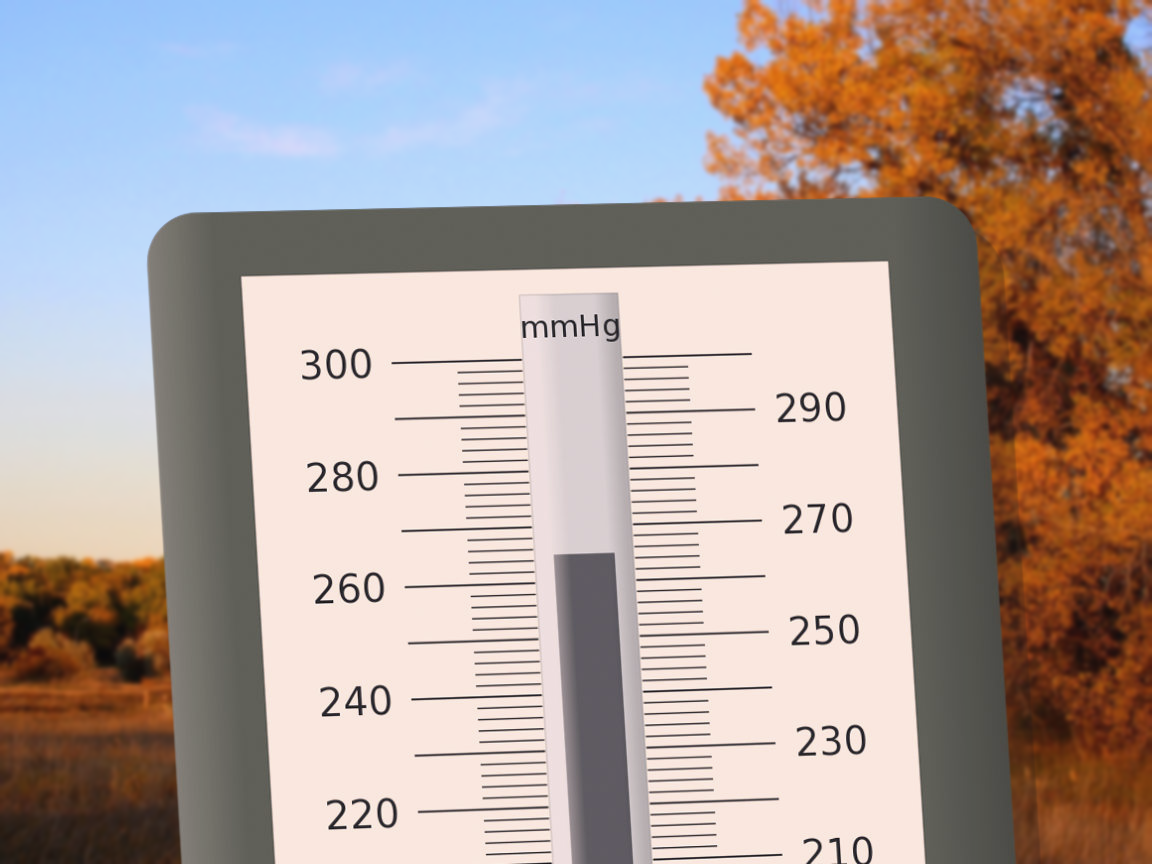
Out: 265,mmHg
